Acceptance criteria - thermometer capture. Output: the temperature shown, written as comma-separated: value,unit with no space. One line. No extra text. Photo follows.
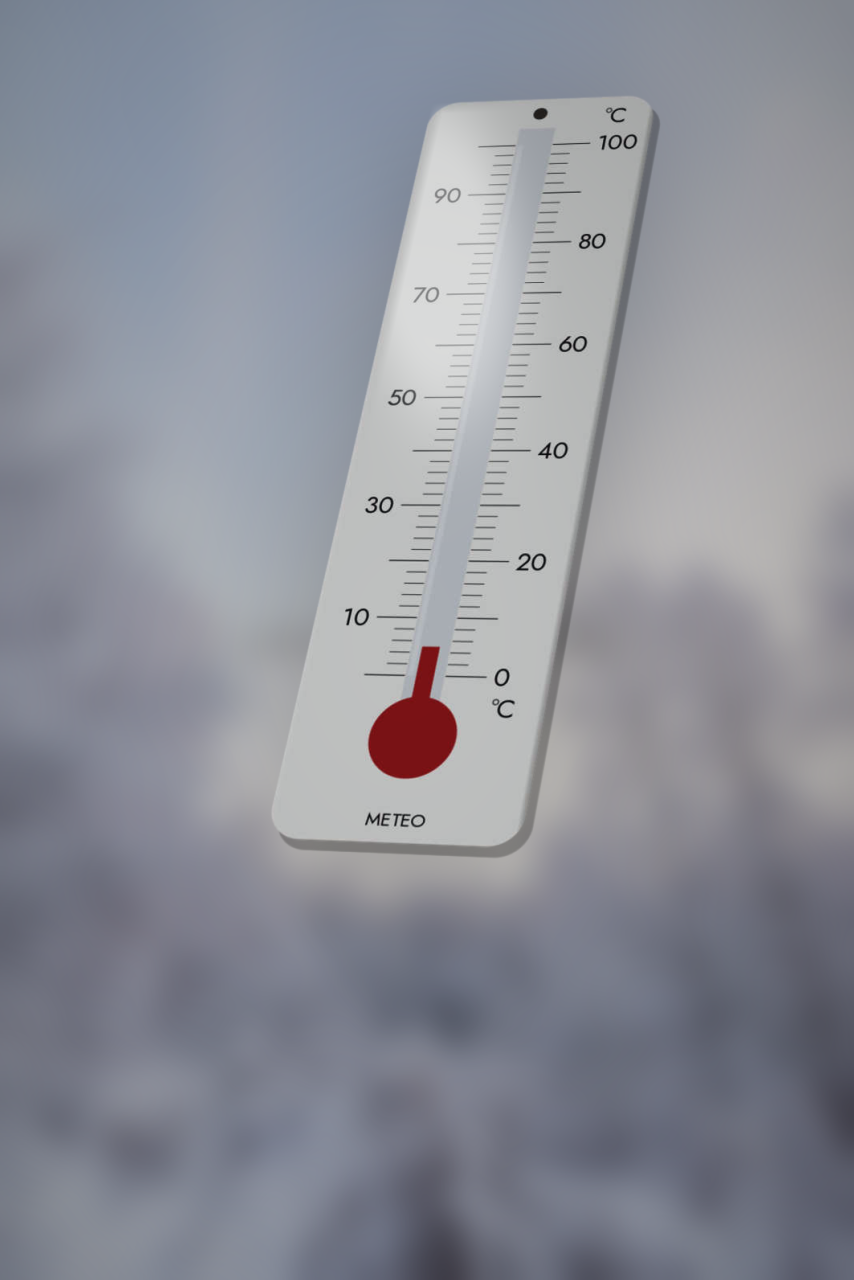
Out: 5,°C
